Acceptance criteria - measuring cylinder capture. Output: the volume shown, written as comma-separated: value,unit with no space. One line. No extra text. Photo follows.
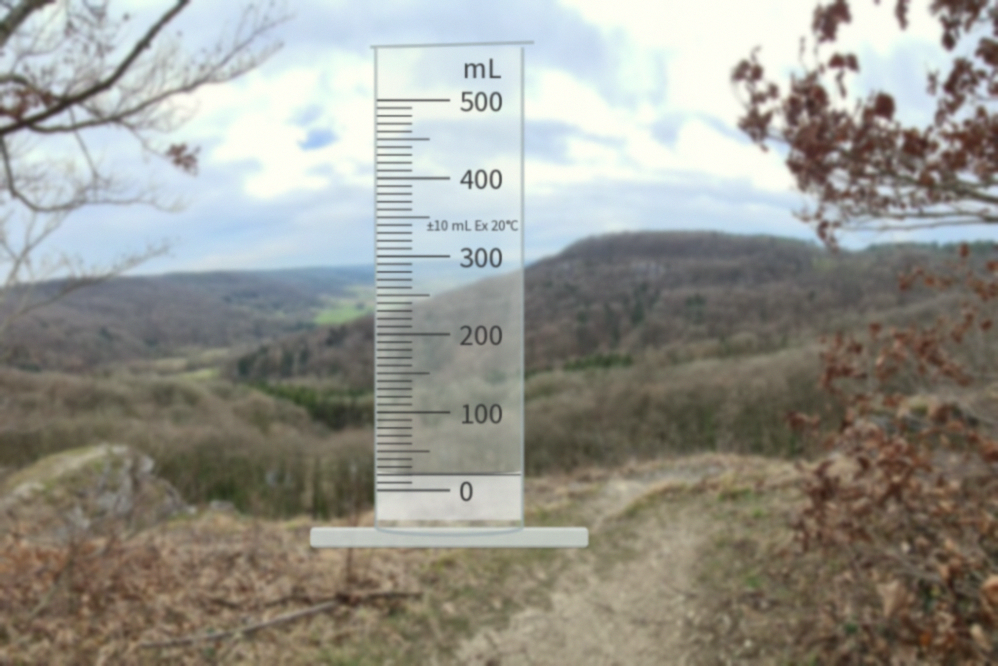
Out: 20,mL
